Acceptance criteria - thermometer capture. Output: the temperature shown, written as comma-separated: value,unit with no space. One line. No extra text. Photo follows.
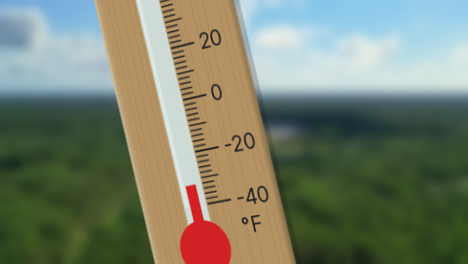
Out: -32,°F
